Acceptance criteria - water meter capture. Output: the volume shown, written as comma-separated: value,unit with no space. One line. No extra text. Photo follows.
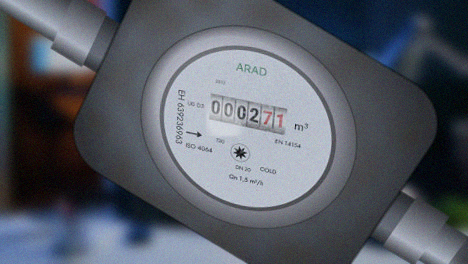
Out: 2.71,m³
